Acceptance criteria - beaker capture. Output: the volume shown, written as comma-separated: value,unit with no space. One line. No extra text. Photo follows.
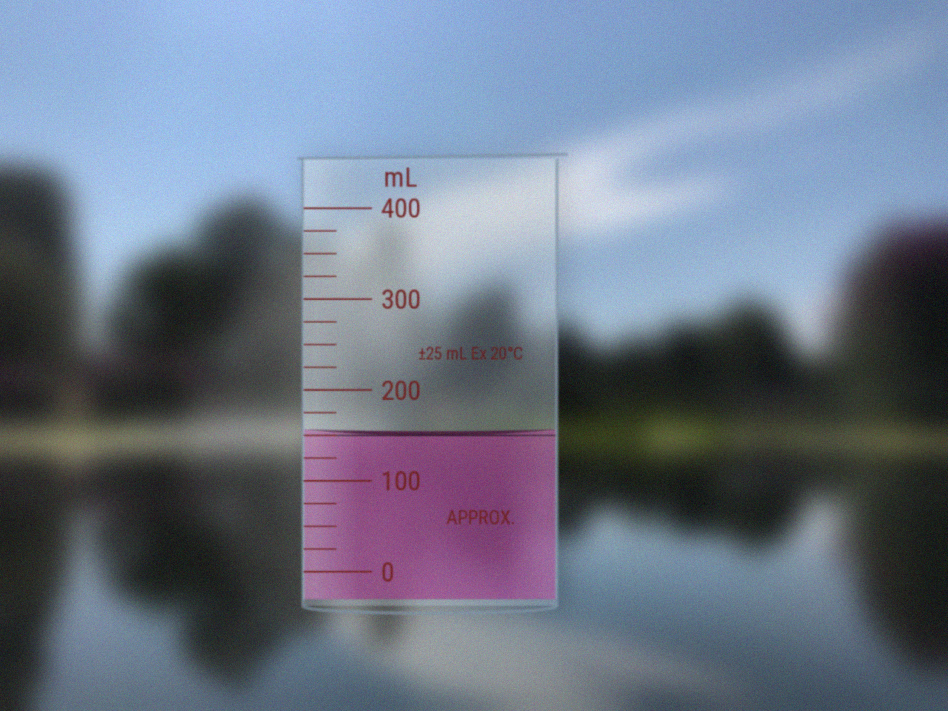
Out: 150,mL
